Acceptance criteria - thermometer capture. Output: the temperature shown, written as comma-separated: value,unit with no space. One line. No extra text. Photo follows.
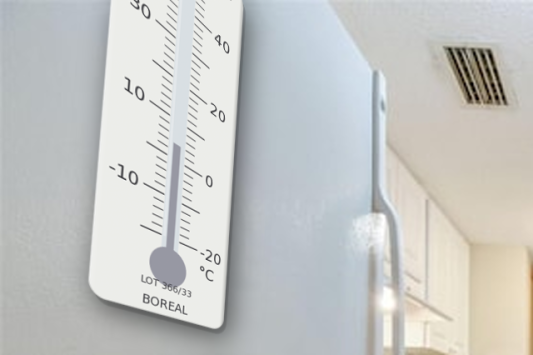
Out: 4,°C
